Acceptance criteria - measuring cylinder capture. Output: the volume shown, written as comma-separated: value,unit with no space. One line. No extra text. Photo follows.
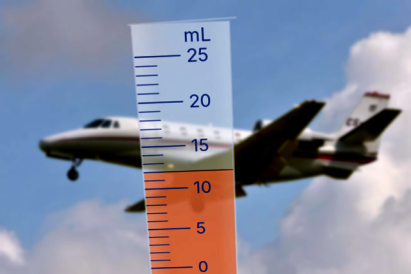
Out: 12,mL
